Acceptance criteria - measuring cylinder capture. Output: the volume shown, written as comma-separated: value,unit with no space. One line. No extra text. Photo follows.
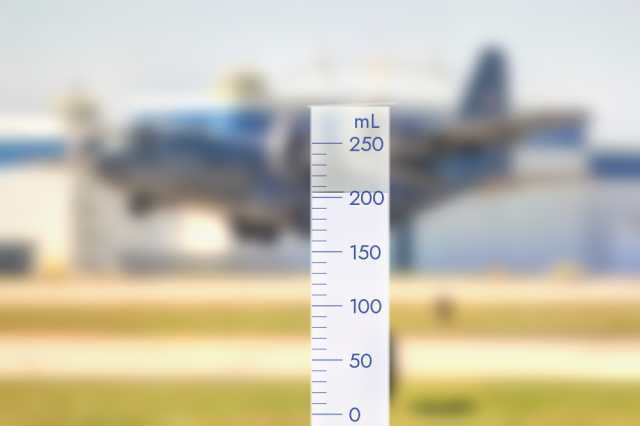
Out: 205,mL
